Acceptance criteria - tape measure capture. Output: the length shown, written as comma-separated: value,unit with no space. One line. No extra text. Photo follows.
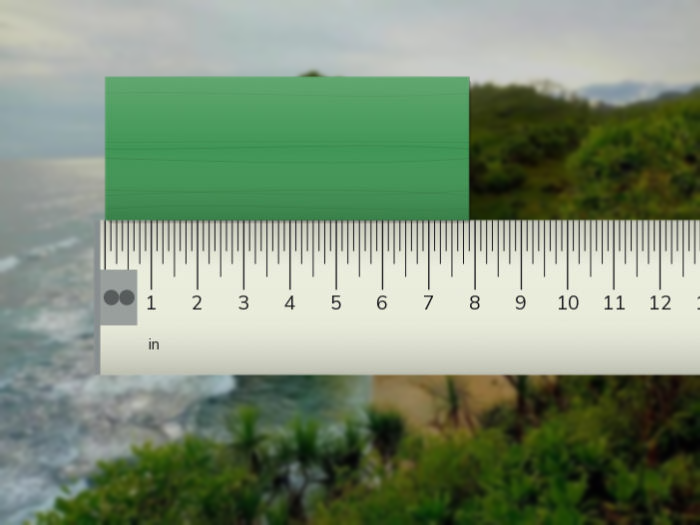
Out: 7.875,in
